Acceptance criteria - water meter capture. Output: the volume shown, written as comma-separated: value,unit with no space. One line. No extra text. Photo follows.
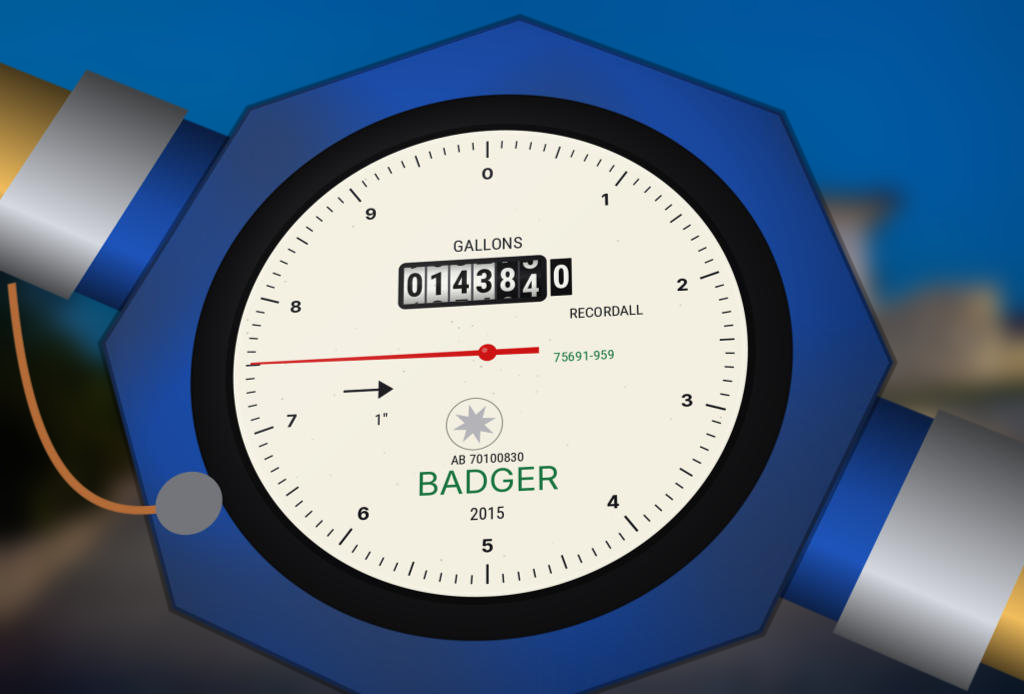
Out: 143837.5,gal
